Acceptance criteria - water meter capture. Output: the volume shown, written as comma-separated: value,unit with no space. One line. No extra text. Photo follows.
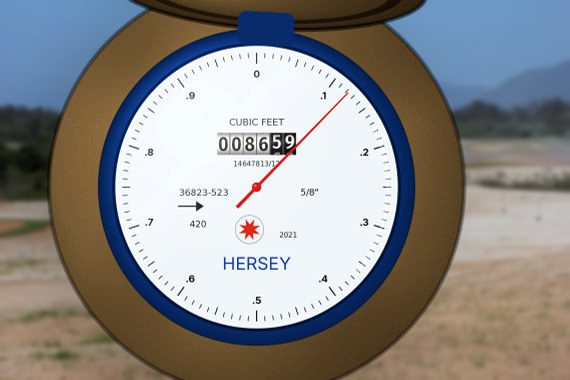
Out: 8659.12,ft³
